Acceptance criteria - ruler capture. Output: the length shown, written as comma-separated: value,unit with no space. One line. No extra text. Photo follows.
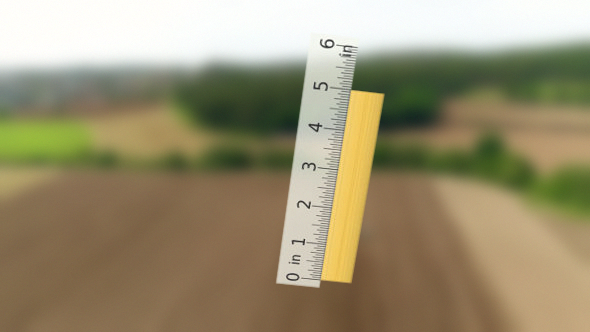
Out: 5,in
